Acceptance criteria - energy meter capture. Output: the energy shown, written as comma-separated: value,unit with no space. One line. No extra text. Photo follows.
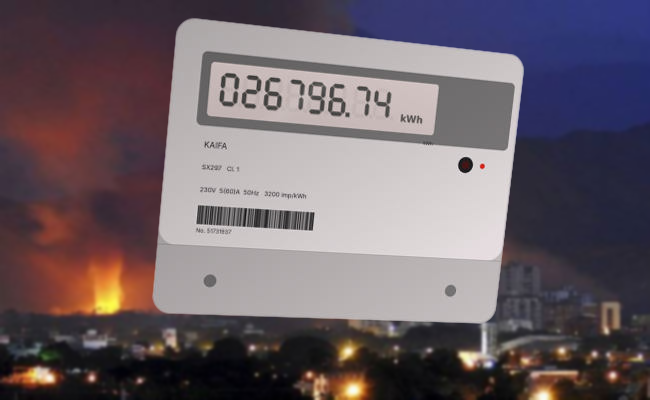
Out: 26796.74,kWh
